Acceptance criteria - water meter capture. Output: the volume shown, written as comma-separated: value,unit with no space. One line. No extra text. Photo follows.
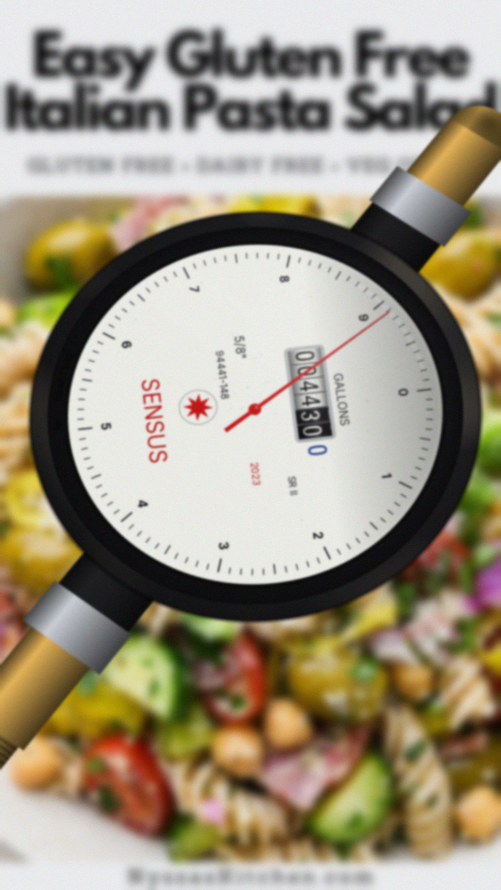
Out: 44299.1,gal
